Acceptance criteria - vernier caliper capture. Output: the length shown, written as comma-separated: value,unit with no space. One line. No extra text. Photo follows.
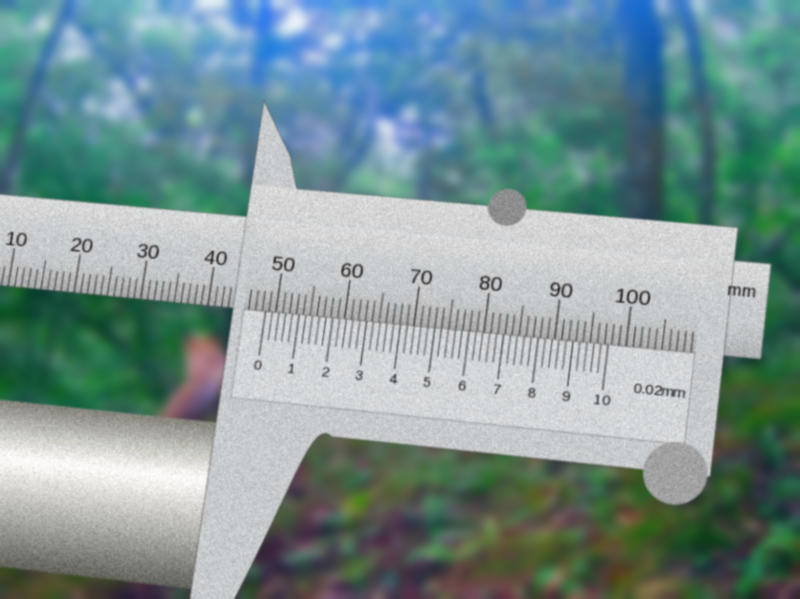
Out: 48.5,mm
